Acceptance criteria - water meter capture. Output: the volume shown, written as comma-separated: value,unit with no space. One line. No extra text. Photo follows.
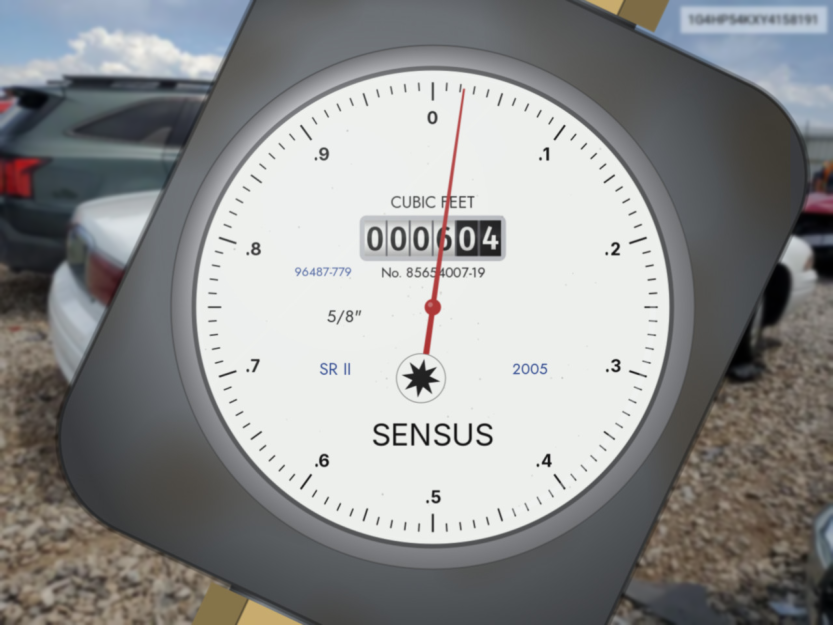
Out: 604.02,ft³
